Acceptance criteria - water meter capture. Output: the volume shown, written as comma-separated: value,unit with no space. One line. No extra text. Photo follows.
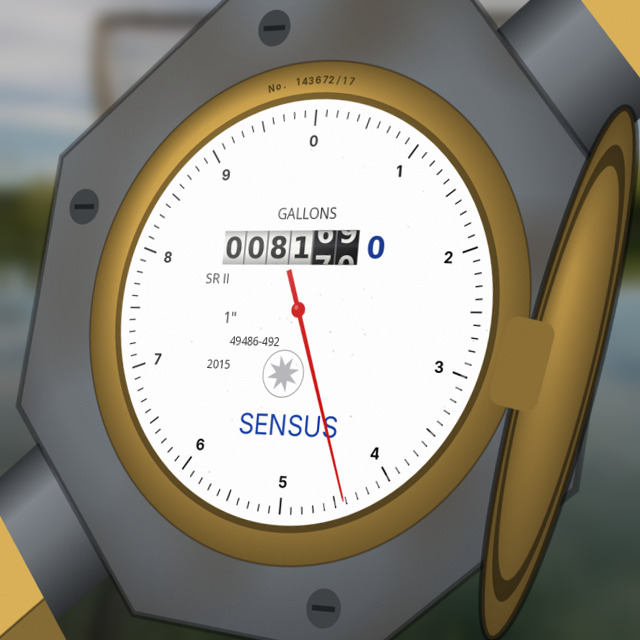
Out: 81694.4,gal
